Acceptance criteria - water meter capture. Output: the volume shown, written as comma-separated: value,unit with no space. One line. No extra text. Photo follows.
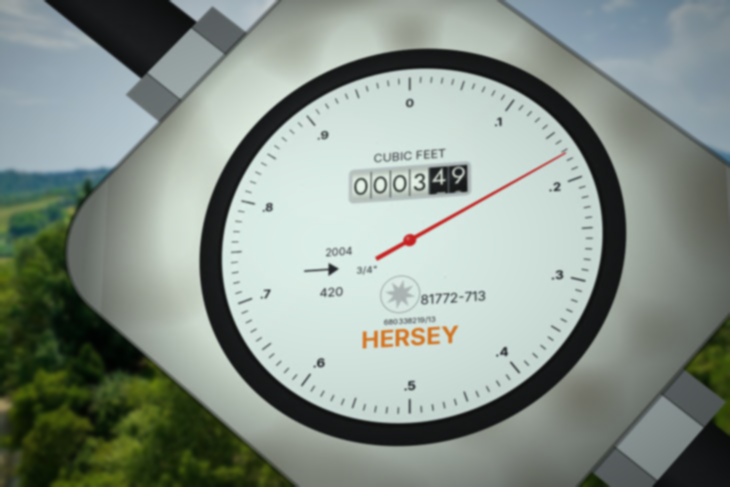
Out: 349.17,ft³
